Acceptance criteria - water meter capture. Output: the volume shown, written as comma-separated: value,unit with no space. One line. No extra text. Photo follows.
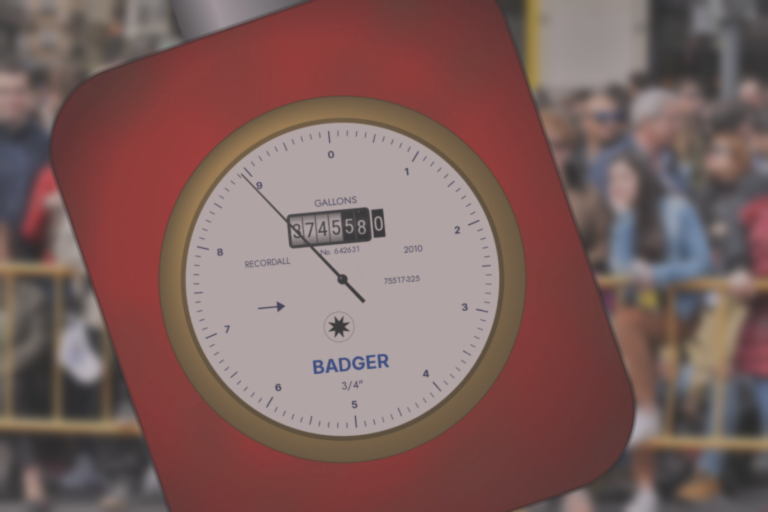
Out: 3745578.9,gal
